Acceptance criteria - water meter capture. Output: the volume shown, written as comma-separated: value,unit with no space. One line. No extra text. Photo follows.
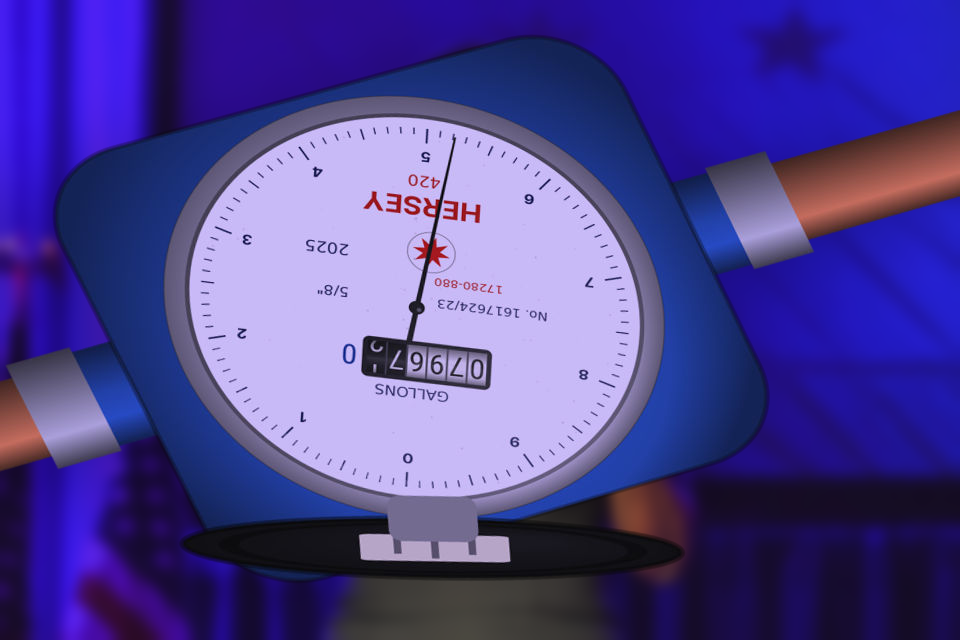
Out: 796715.2,gal
